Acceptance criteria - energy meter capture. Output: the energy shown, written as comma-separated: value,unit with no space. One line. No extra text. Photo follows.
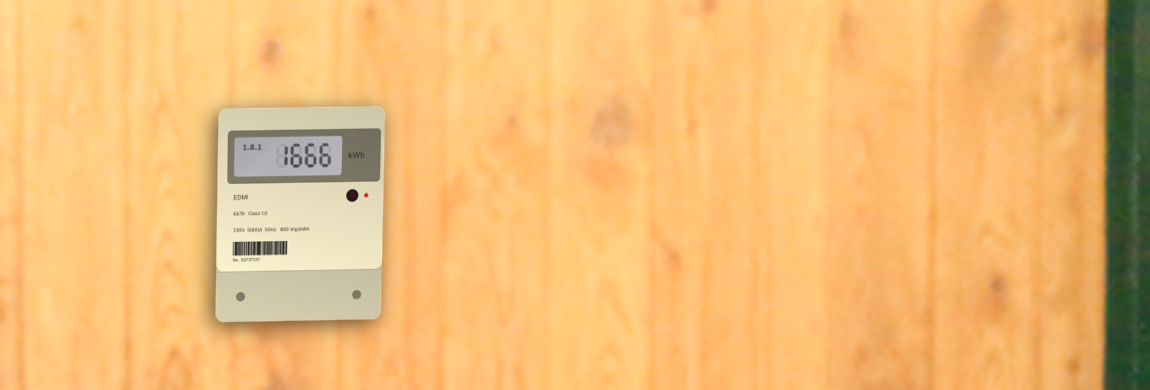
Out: 1666,kWh
